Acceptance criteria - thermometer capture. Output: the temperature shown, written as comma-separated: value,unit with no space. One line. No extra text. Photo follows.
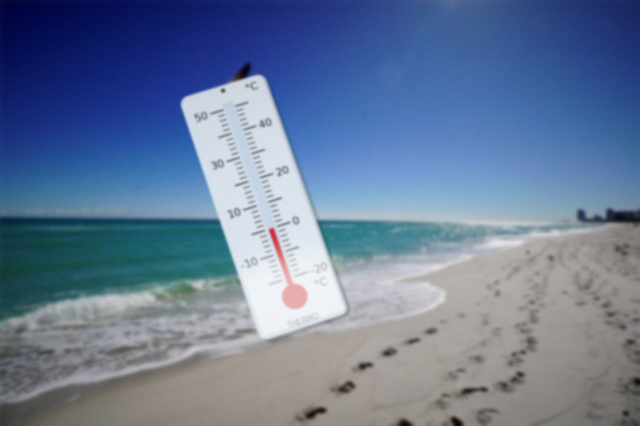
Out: 0,°C
